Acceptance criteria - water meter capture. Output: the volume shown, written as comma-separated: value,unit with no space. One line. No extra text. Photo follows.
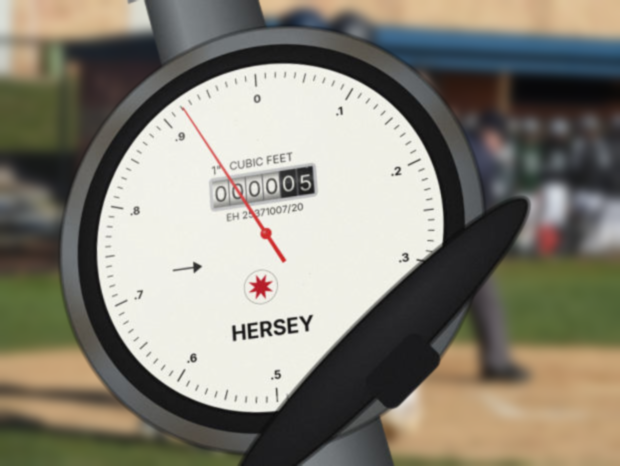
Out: 4.92,ft³
